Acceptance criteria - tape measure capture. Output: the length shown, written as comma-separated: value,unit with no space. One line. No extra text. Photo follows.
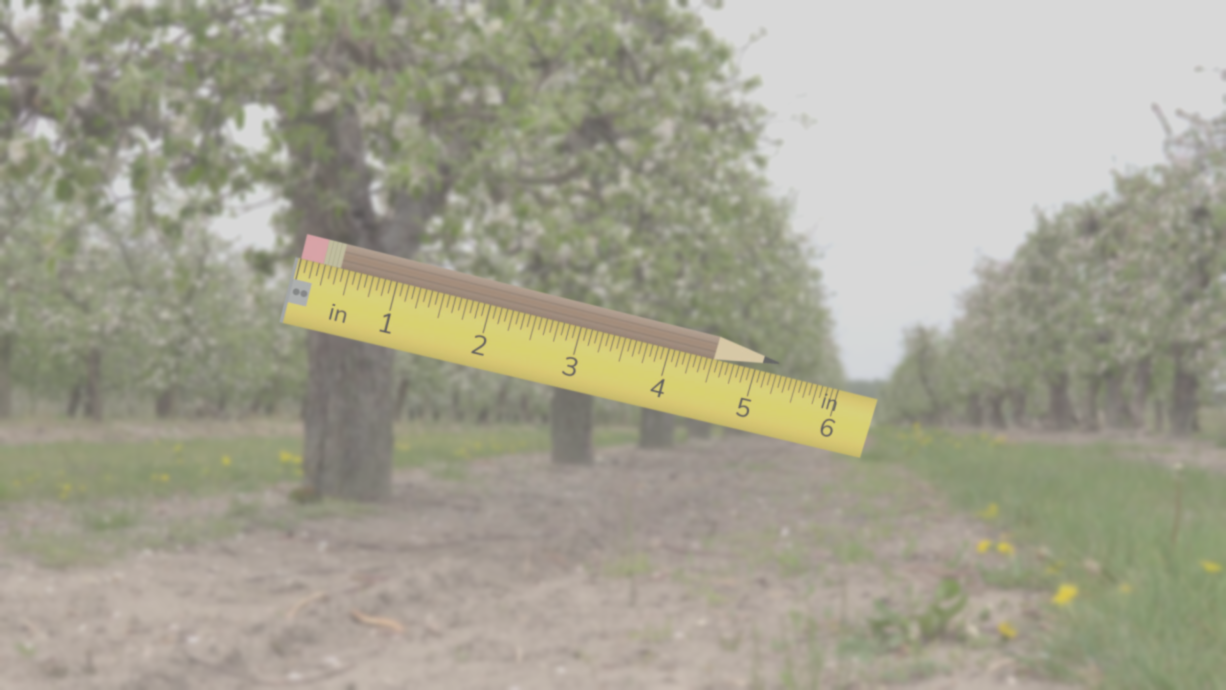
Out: 5.25,in
